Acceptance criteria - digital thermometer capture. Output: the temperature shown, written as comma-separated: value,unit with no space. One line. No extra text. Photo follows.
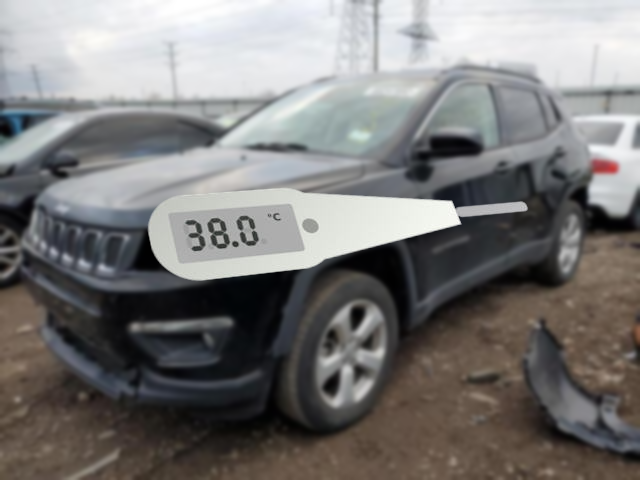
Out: 38.0,°C
